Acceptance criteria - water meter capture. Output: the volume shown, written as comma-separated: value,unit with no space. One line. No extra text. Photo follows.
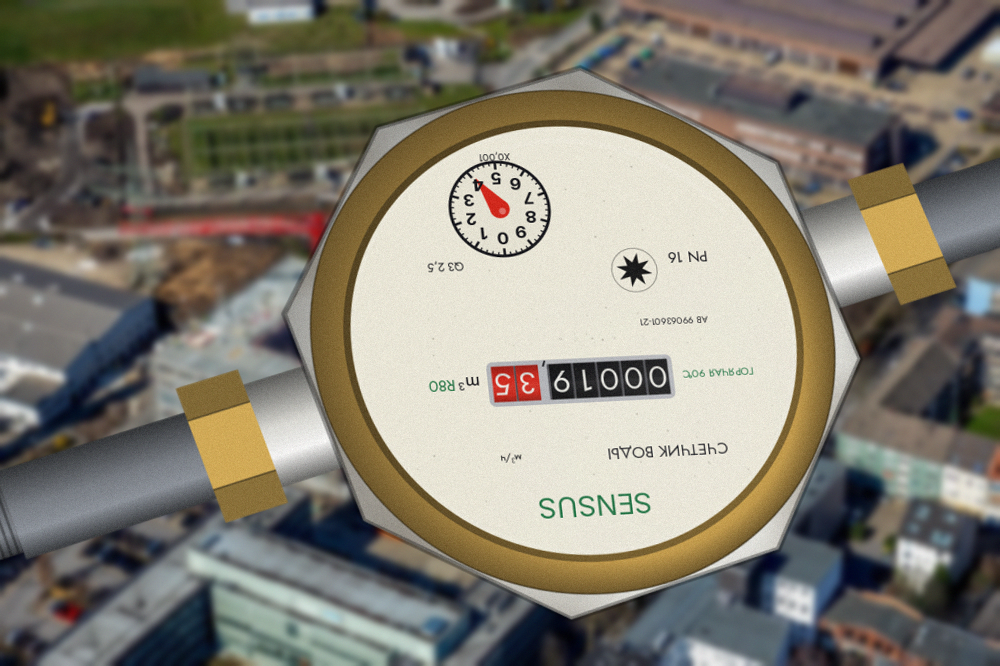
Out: 19.354,m³
